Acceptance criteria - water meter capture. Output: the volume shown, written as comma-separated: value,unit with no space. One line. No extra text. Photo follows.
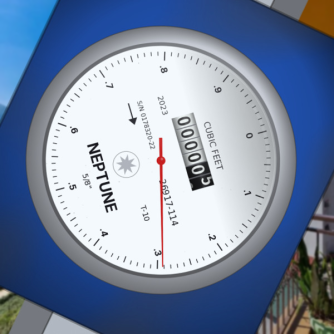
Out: 5.29,ft³
